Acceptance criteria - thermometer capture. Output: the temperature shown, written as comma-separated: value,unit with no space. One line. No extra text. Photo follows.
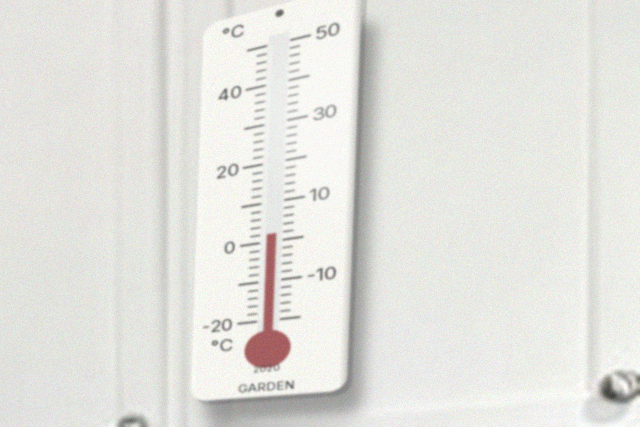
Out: 2,°C
